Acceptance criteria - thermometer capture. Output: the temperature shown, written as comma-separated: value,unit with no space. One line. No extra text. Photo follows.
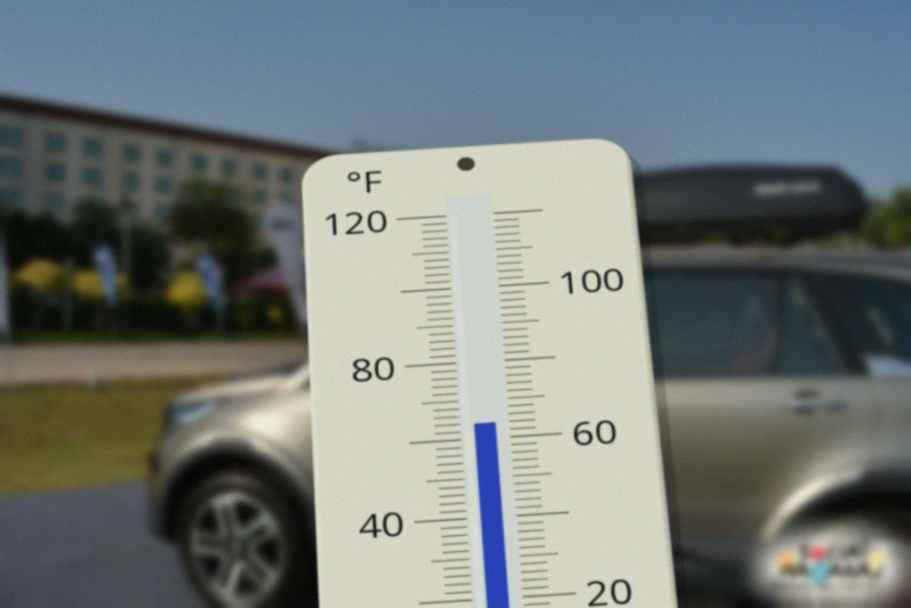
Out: 64,°F
